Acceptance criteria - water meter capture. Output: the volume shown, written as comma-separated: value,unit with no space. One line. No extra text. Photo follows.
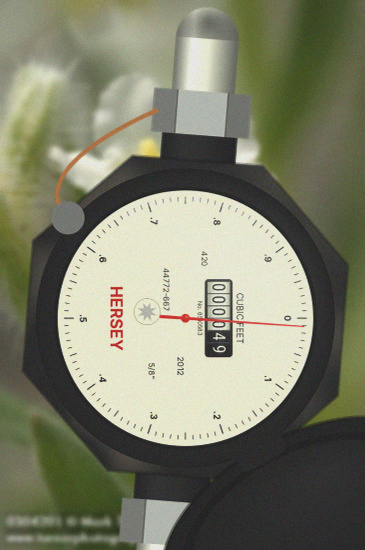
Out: 49.01,ft³
